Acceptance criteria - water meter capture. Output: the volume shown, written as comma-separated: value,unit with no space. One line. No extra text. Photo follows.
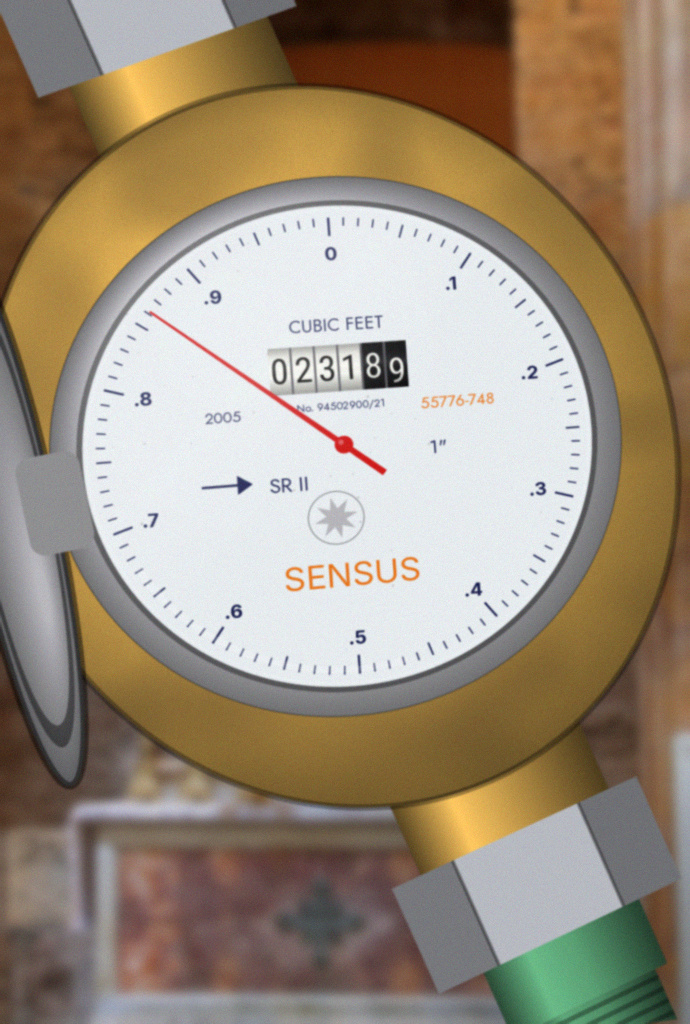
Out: 23188.86,ft³
